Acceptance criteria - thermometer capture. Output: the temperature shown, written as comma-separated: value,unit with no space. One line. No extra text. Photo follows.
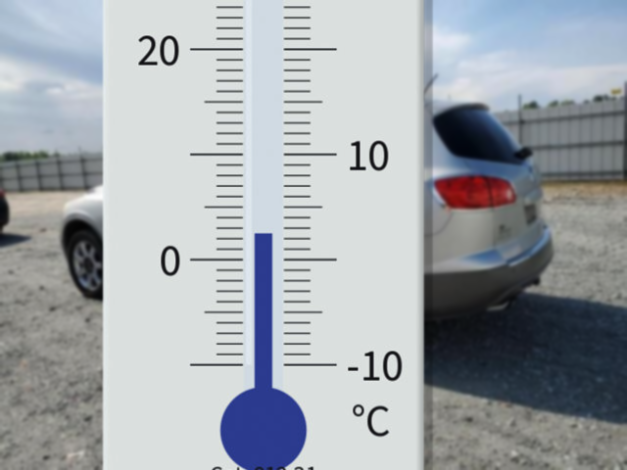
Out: 2.5,°C
